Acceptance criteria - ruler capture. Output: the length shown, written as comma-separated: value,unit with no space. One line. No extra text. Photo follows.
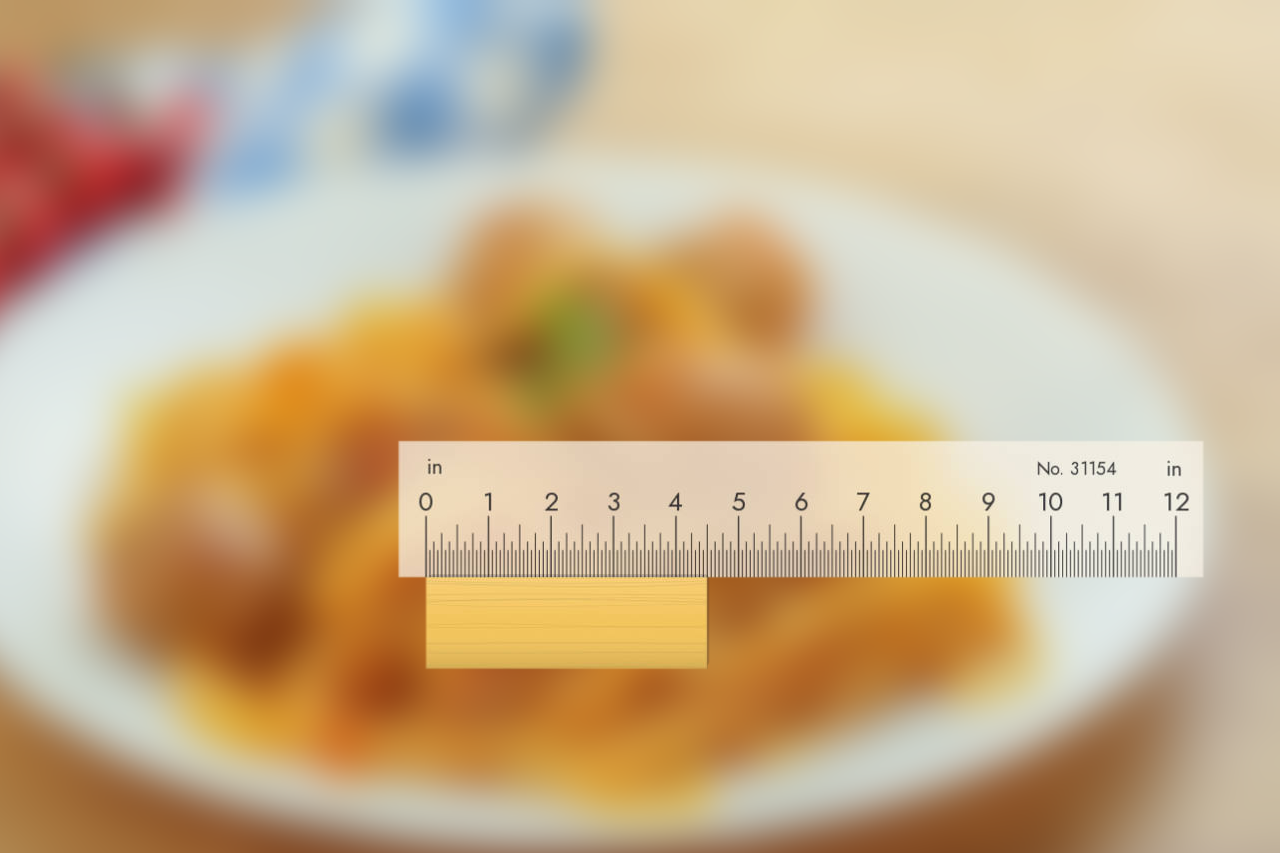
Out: 4.5,in
